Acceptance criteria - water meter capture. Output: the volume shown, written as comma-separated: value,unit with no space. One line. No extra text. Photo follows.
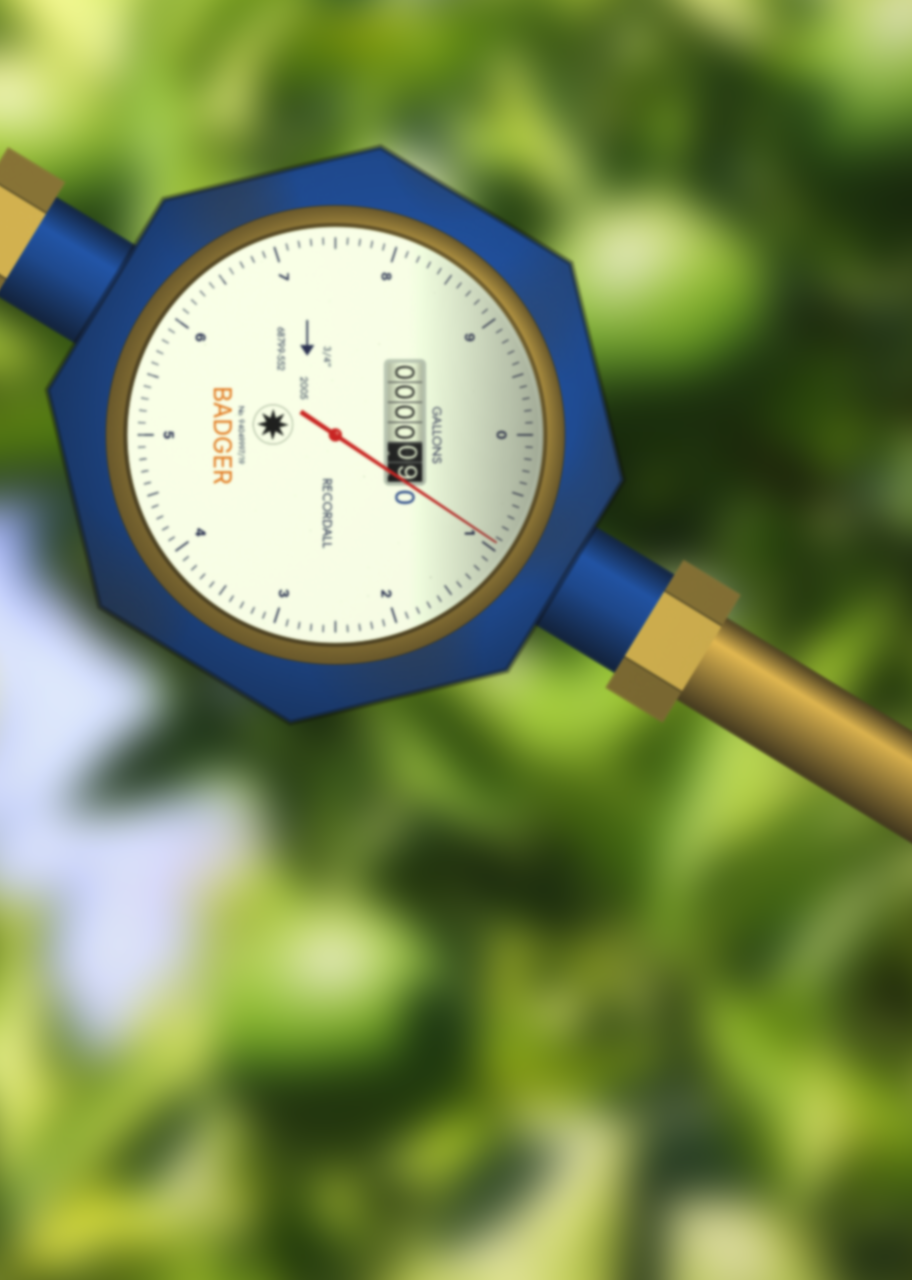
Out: 90.9,gal
